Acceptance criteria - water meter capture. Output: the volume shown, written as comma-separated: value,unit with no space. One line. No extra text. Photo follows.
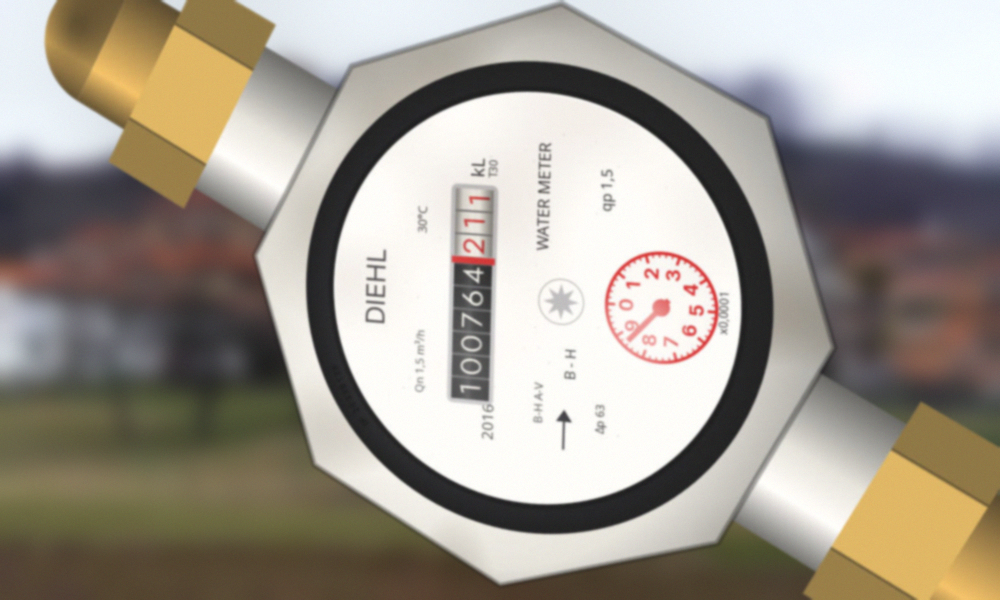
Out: 100764.2108,kL
